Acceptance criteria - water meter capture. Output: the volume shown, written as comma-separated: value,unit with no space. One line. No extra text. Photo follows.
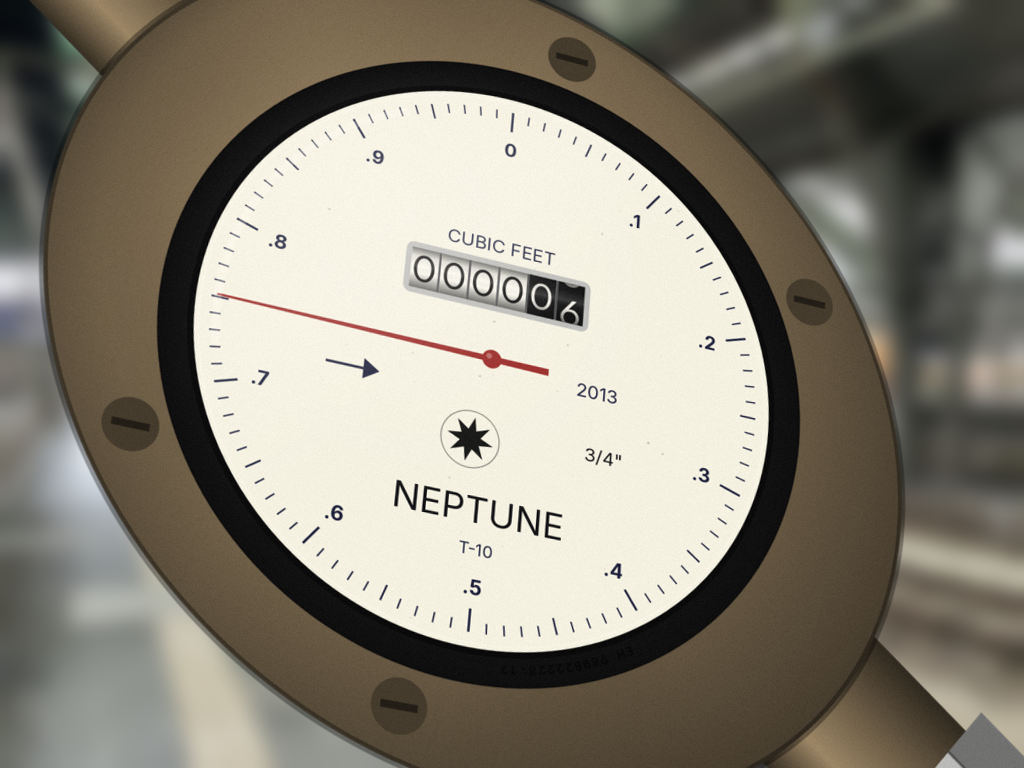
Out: 5.75,ft³
